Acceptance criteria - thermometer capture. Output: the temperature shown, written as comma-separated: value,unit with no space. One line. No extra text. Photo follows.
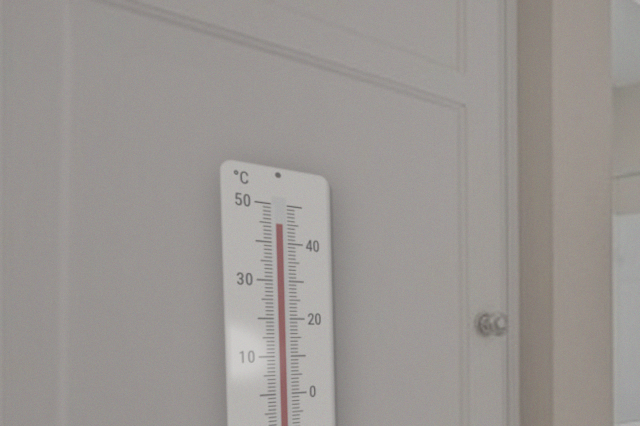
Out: 45,°C
